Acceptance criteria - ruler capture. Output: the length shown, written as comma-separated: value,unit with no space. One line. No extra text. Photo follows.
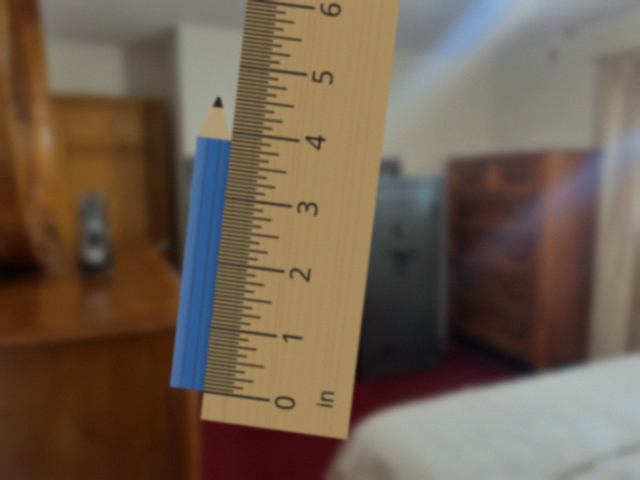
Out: 4.5,in
